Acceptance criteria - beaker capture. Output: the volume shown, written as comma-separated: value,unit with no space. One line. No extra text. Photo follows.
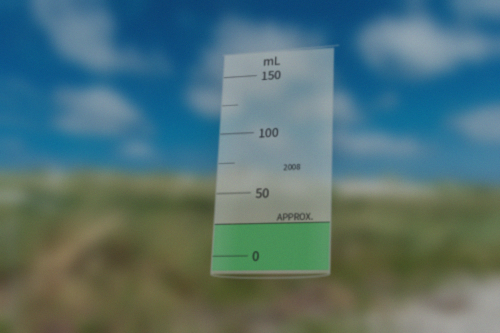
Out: 25,mL
